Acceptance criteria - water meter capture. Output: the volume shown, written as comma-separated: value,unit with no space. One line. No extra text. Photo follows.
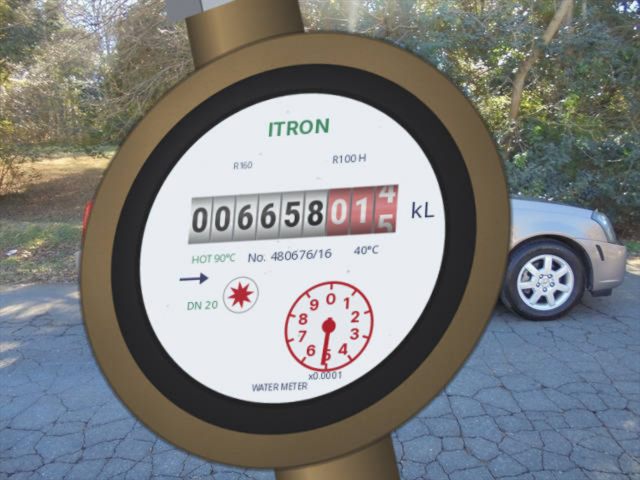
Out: 6658.0145,kL
